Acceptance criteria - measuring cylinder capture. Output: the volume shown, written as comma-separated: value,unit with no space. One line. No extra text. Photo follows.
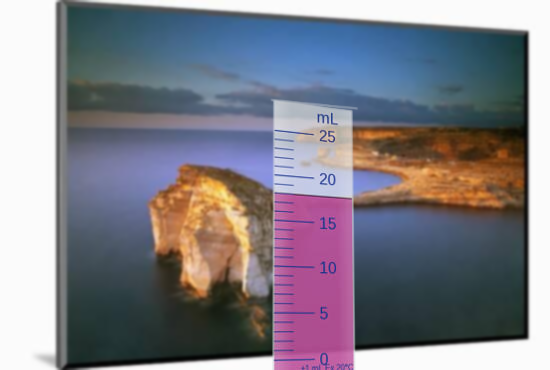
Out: 18,mL
